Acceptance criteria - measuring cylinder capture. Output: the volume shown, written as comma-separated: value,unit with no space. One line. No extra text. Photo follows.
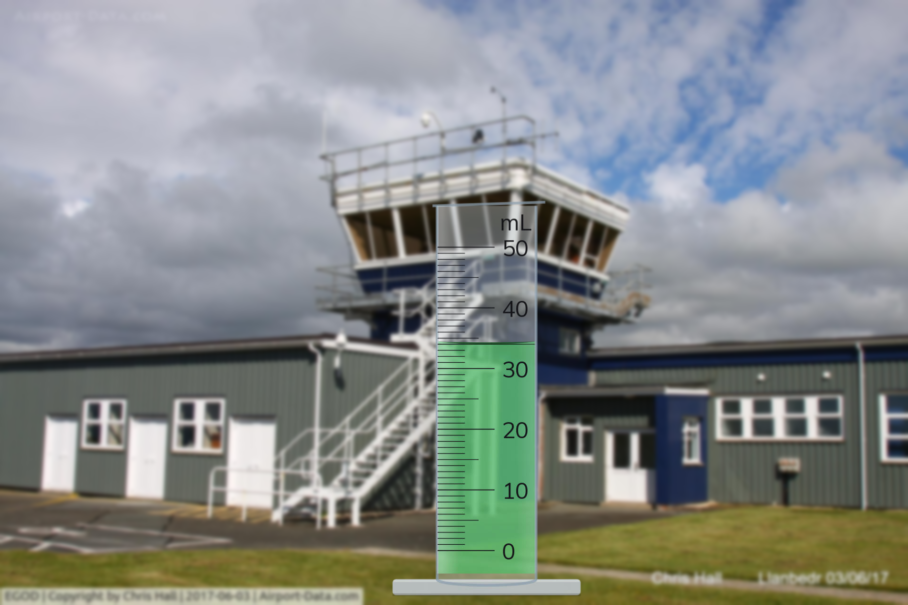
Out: 34,mL
